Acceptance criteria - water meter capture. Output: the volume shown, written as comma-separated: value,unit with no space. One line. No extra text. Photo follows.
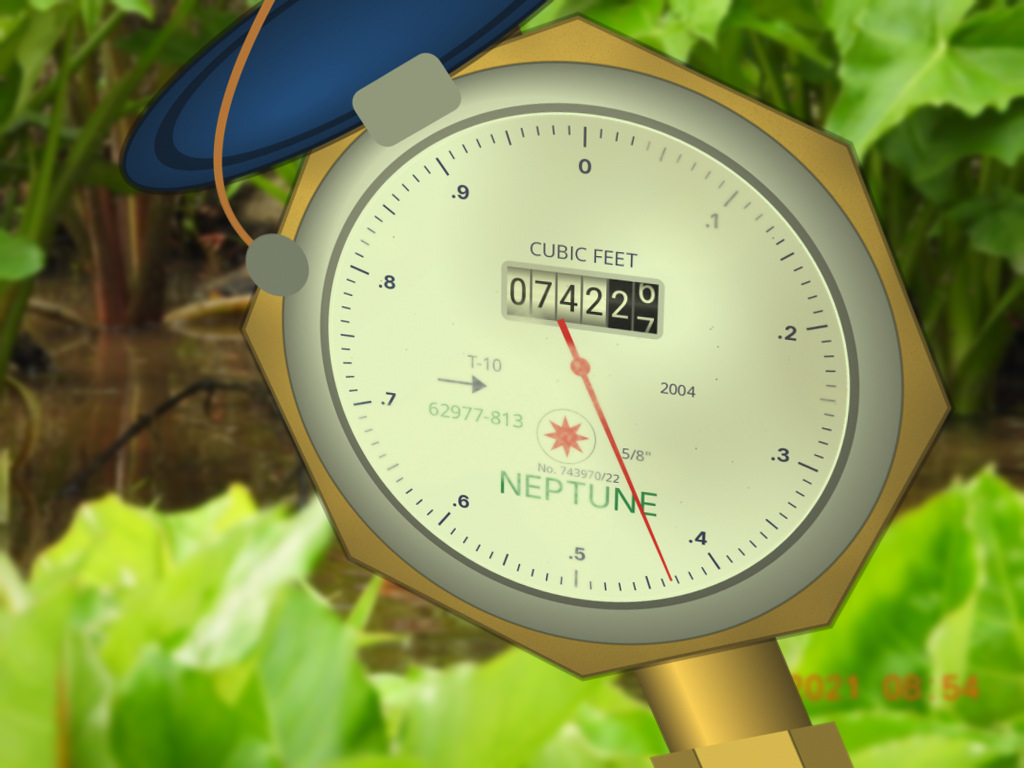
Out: 74226.43,ft³
